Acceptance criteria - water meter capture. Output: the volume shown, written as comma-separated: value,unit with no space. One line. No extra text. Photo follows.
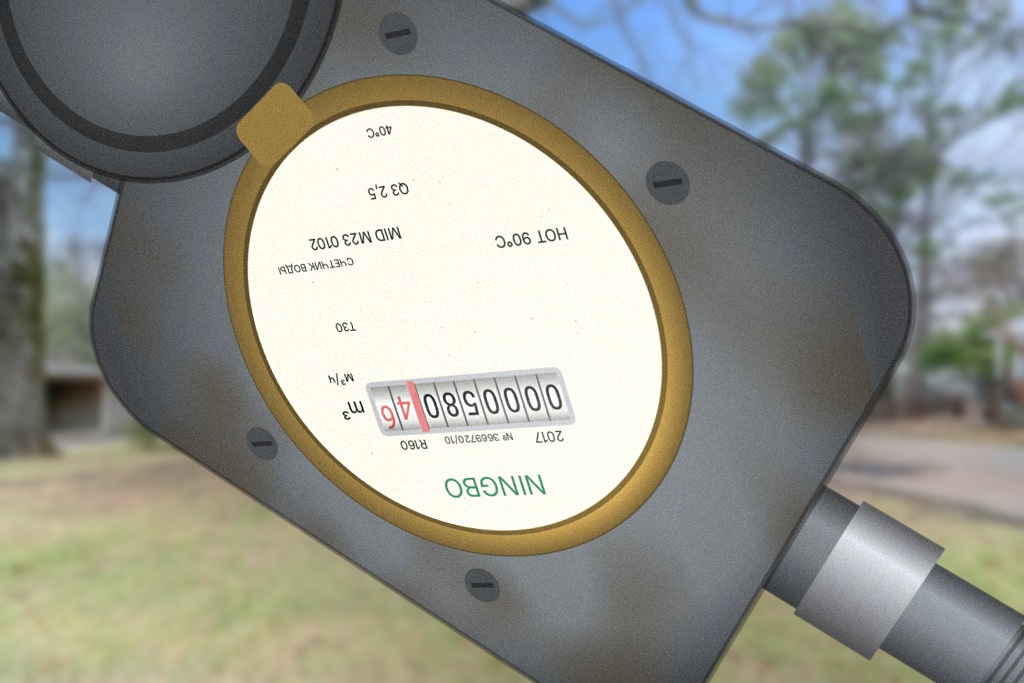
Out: 580.46,m³
